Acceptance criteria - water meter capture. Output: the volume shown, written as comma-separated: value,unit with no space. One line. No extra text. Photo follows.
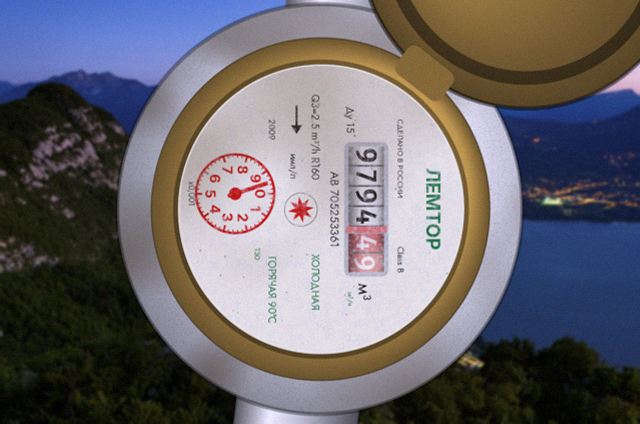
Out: 9794.489,m³
